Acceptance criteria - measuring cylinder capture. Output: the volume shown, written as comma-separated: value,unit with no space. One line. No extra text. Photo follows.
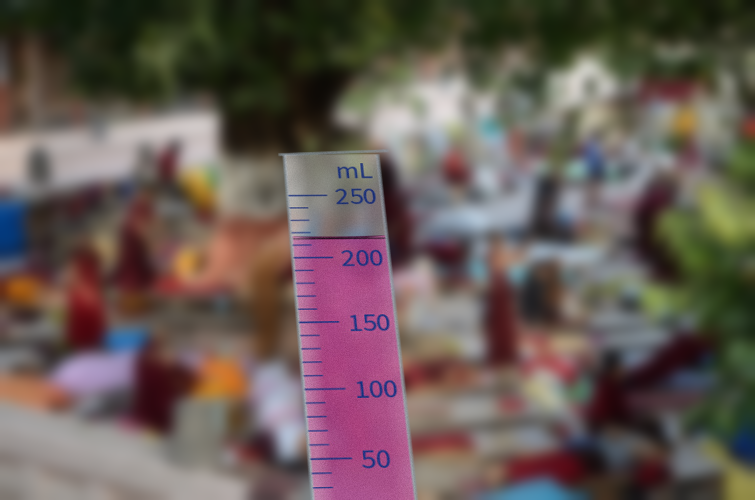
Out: 215,mL
